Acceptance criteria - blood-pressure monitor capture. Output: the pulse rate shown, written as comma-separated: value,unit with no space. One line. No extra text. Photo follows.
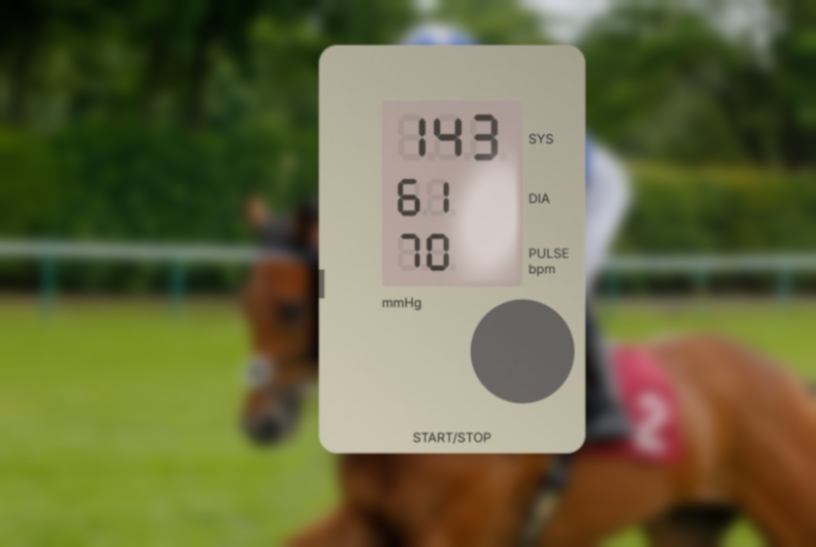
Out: 70,bpm
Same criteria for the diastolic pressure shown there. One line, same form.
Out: 61,mmHg
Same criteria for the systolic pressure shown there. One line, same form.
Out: 143,mmHg
